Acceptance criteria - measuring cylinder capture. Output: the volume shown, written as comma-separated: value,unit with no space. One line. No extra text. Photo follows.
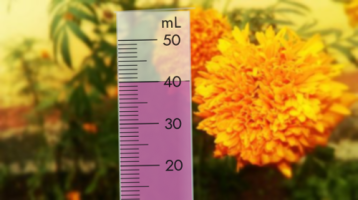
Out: 40,mL
